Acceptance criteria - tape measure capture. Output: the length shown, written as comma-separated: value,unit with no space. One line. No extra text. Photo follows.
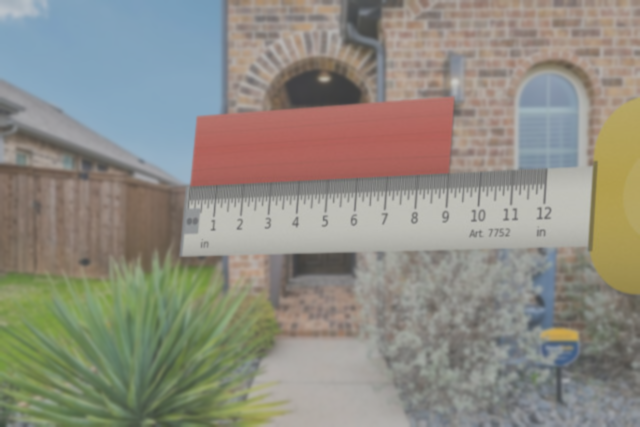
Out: 9,in
